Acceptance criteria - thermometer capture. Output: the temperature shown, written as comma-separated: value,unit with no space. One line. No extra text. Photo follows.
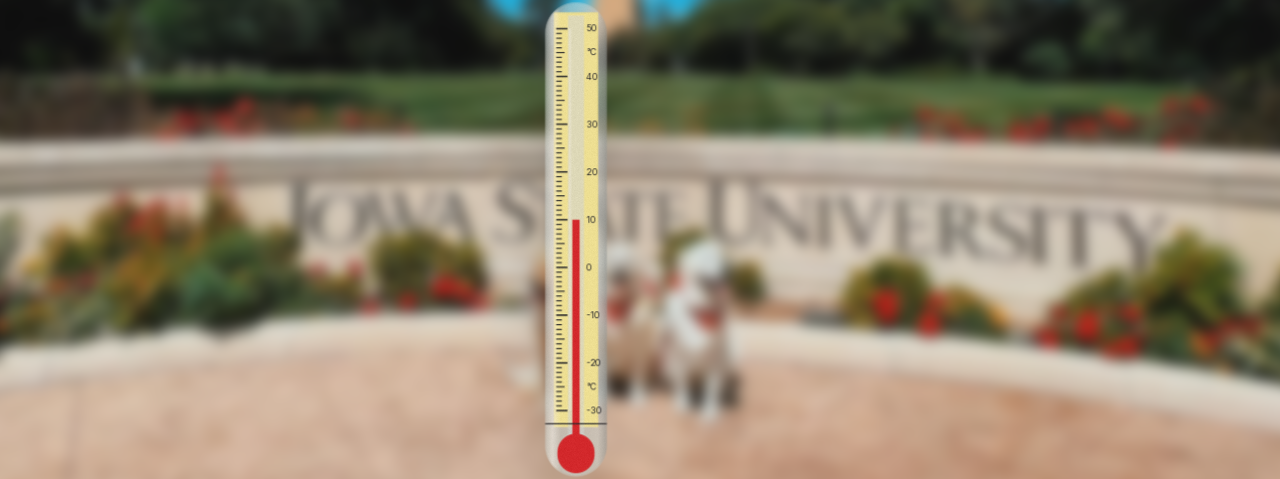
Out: 10,°C
